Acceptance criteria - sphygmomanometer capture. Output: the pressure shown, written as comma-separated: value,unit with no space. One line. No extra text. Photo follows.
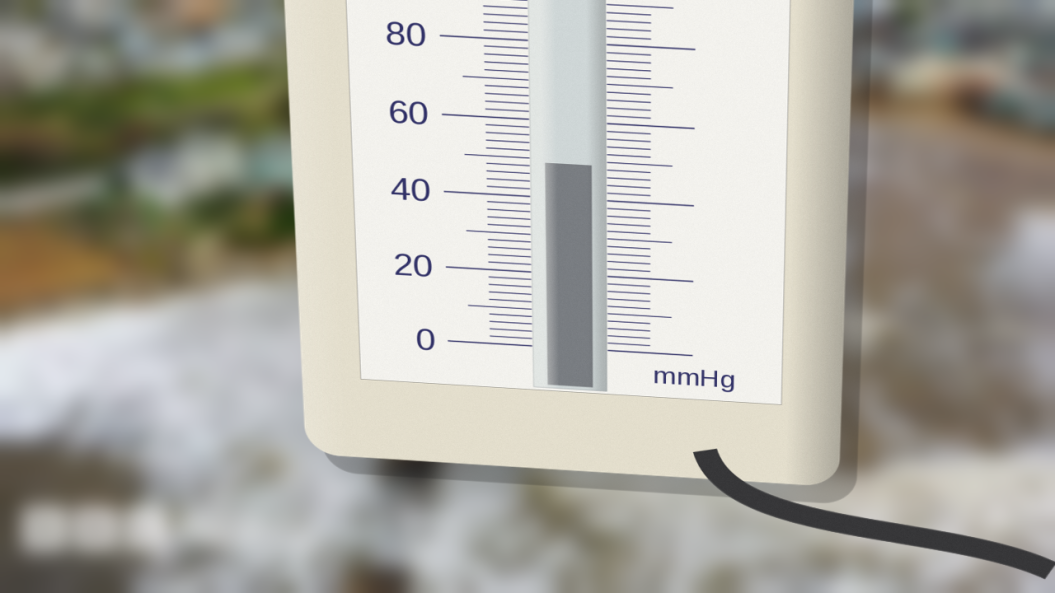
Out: 49,mmHg
